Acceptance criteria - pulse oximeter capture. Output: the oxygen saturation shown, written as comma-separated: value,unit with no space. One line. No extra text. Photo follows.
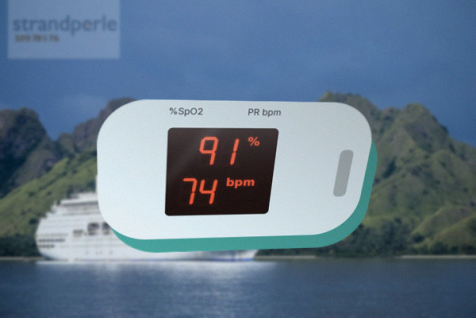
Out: 91,%
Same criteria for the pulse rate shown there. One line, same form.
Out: 74,bpm
